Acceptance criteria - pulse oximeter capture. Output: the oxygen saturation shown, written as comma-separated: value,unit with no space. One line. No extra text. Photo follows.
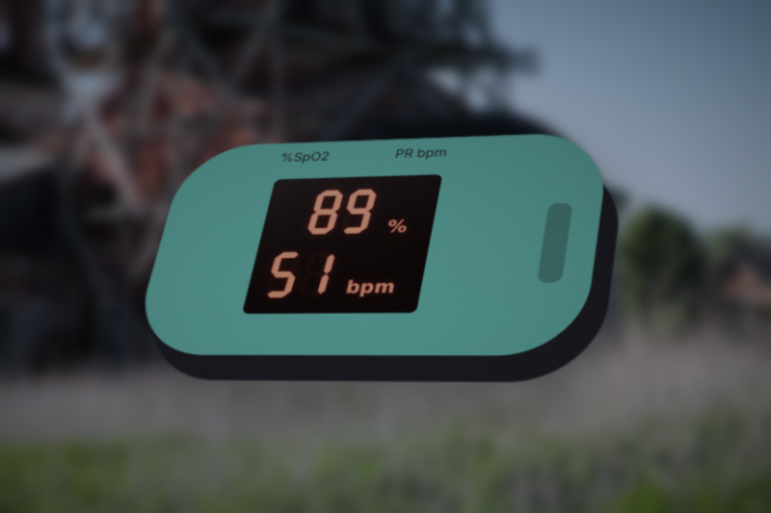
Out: 89,%
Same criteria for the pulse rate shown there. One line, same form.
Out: 51,bpm
